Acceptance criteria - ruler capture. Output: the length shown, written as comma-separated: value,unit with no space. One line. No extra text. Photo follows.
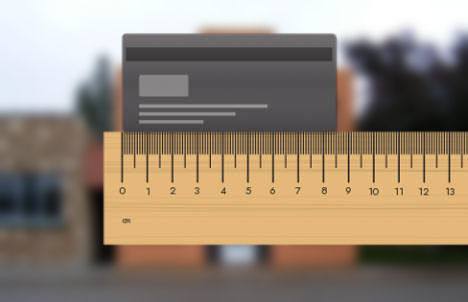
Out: 8.5,cm
